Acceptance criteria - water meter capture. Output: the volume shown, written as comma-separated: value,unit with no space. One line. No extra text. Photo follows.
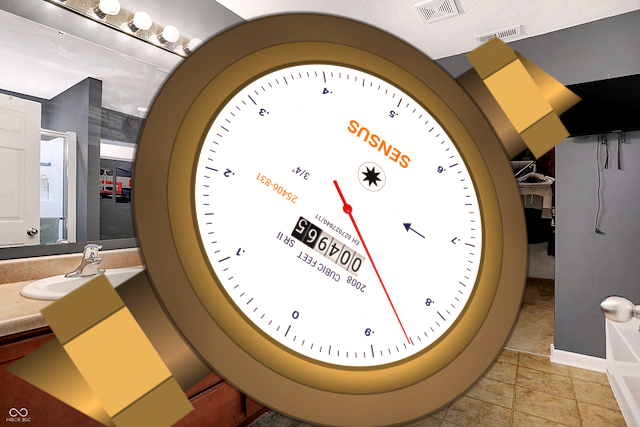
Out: 4964.85,ft³
